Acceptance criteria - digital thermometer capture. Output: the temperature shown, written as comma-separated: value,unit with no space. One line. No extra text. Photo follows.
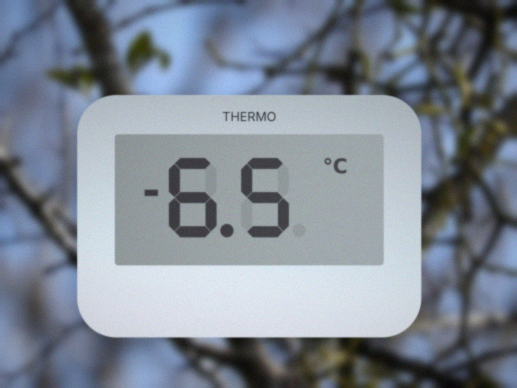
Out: -6.5,°C
